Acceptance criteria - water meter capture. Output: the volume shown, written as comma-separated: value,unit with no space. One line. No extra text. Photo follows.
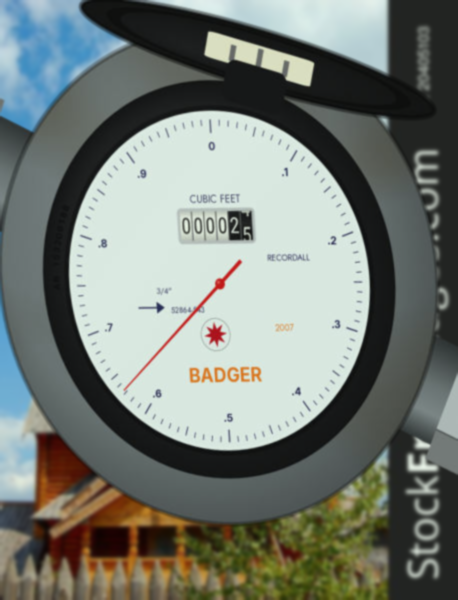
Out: 24.63,ft³
